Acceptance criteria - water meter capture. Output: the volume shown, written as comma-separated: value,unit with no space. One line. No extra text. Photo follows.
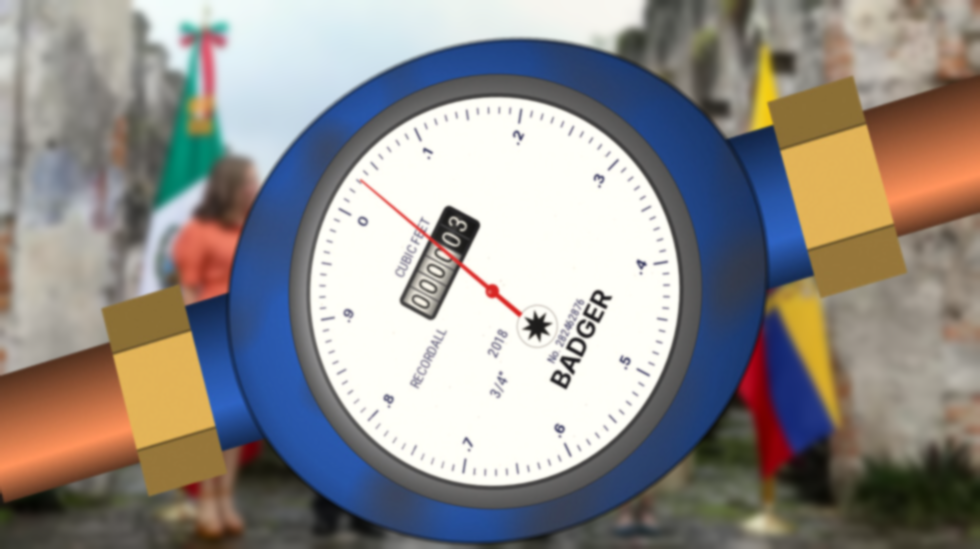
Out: 3.03,ft³
